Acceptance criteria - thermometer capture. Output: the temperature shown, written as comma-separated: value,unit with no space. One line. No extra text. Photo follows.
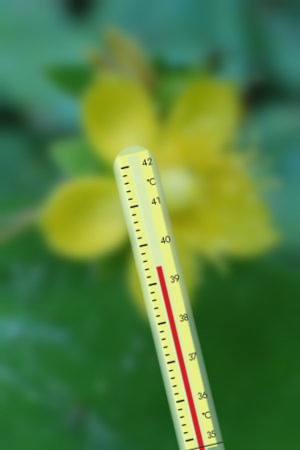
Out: 39.4,°C
